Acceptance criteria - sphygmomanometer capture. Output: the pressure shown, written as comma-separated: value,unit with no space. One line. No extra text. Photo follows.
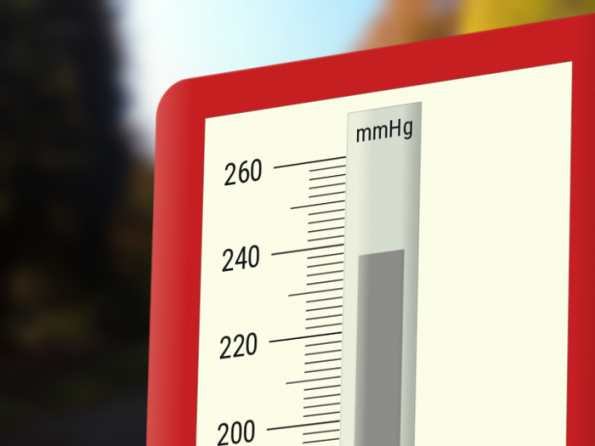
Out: 237,mmHg
